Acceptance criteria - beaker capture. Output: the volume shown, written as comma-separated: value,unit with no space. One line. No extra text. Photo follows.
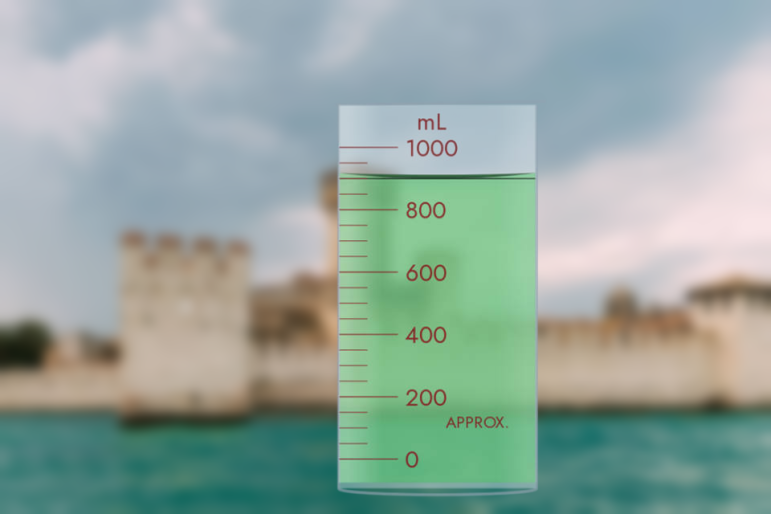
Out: 900,mL
